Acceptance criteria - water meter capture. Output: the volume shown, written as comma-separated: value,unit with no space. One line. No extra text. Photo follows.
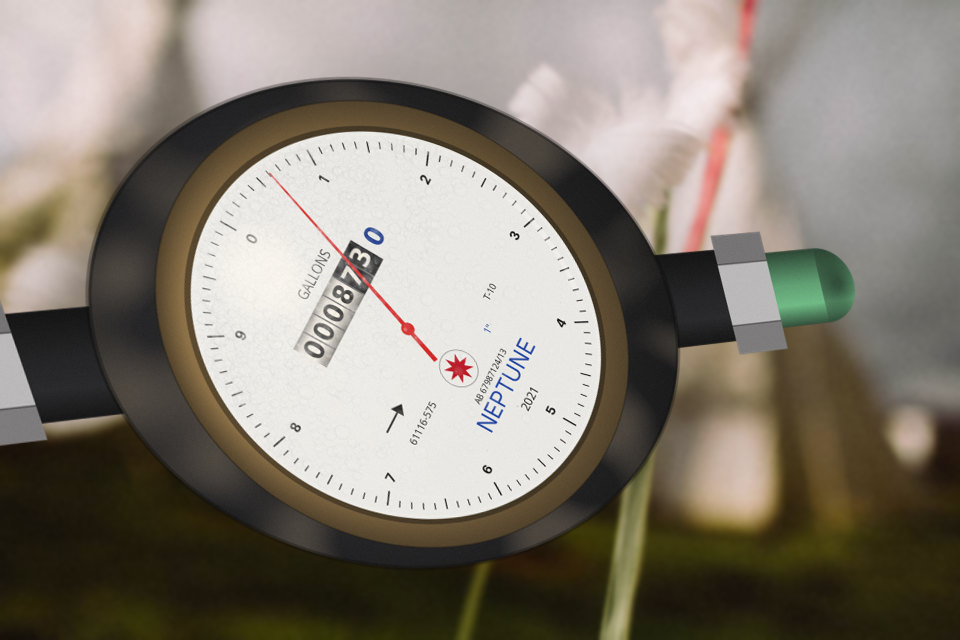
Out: 8730.6,gal
